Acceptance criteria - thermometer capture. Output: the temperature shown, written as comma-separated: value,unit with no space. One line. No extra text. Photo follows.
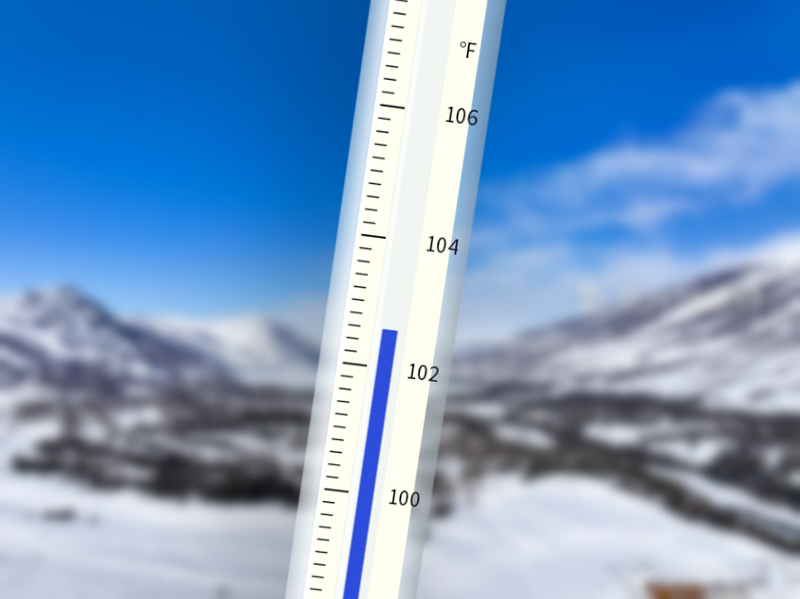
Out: 102.6,°F
